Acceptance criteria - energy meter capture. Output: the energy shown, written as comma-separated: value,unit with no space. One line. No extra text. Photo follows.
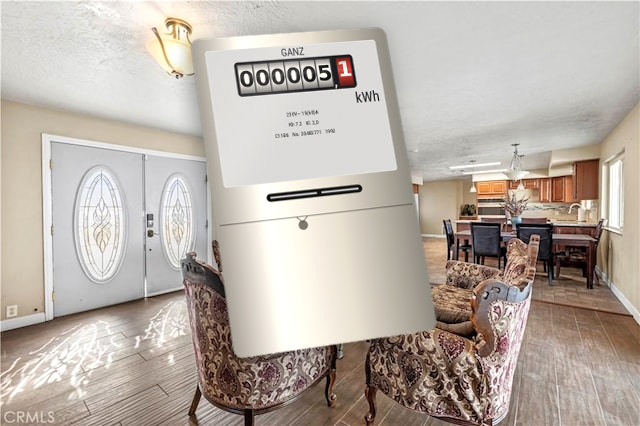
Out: 5.1,kWh
